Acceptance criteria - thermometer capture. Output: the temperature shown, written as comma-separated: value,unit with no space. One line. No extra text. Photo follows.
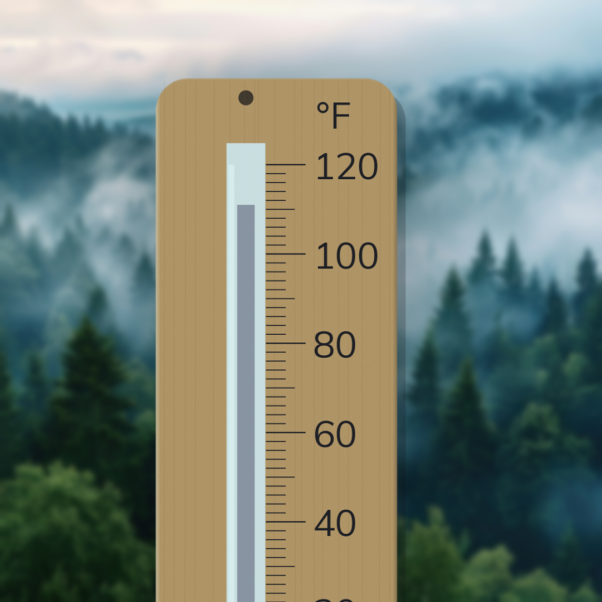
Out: 111,°F
